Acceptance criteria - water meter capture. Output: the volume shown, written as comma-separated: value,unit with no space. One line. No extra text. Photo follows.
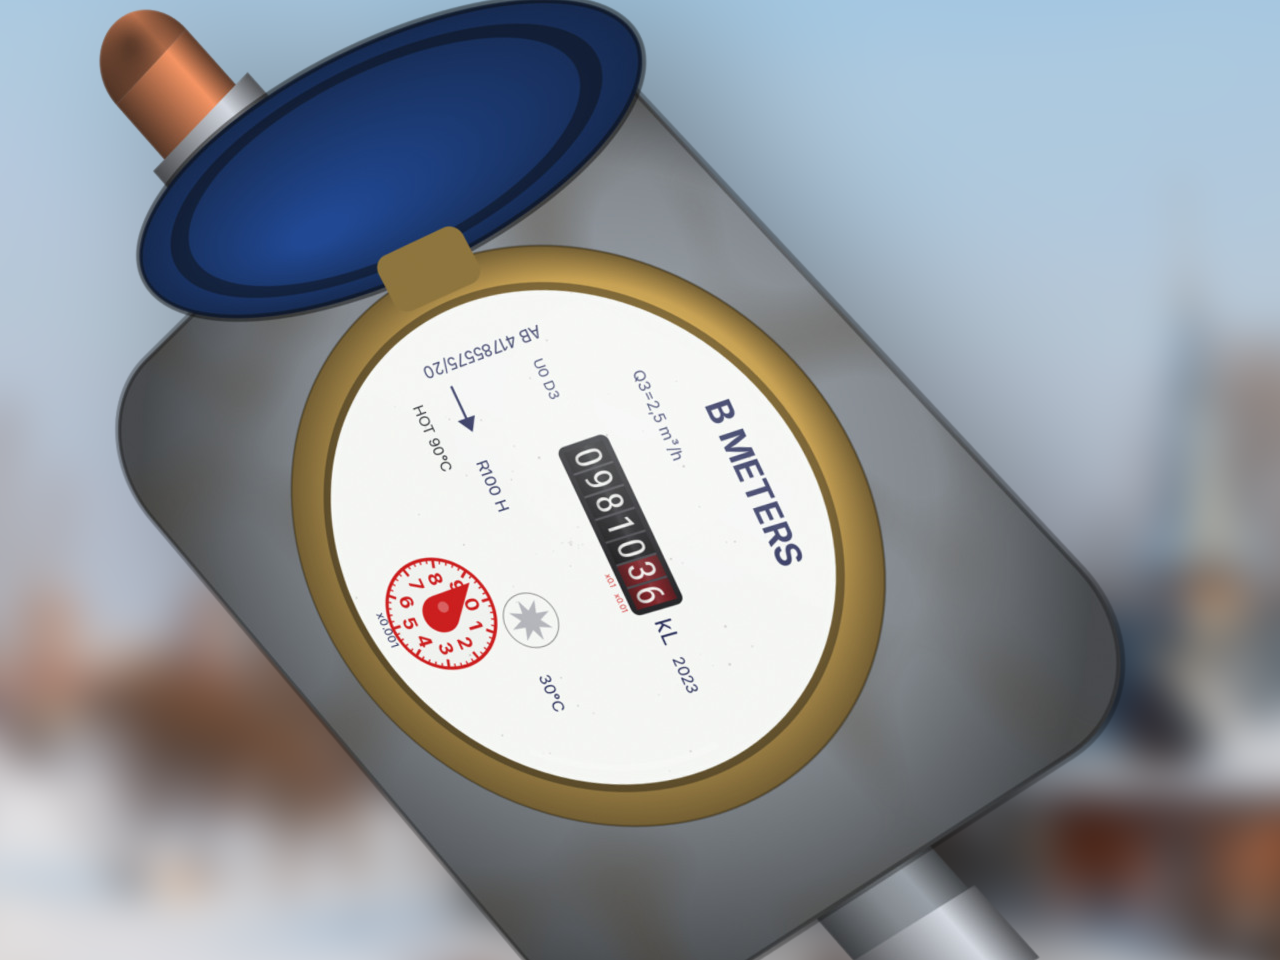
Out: 9810.359,kL
